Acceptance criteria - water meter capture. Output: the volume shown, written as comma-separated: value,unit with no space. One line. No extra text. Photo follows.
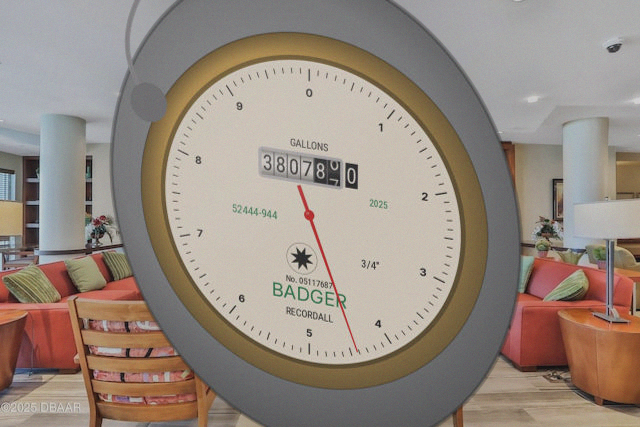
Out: 3807864.4,gal
